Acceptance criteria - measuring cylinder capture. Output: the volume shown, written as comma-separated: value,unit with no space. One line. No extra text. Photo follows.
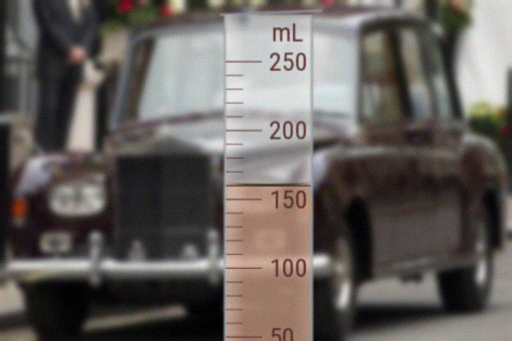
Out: 160,mL
